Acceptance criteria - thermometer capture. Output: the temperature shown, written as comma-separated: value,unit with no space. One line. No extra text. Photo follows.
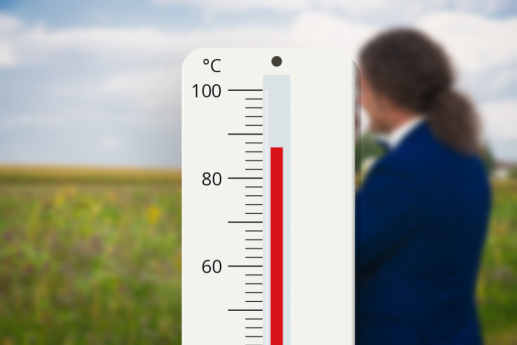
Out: 87,°C
